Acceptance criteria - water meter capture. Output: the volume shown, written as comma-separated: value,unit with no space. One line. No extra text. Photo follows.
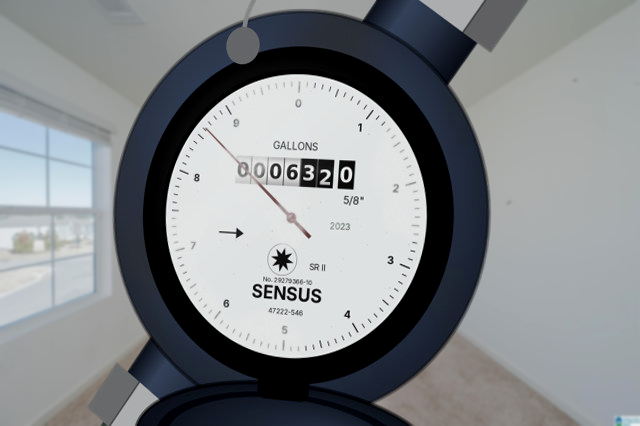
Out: 6318.6,gal
